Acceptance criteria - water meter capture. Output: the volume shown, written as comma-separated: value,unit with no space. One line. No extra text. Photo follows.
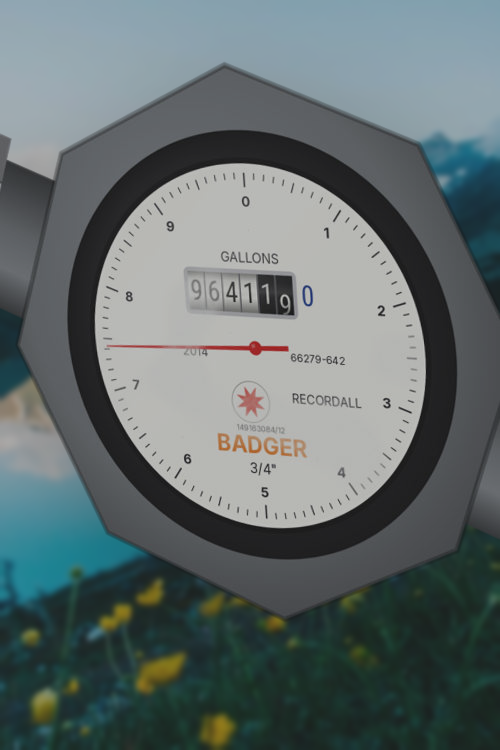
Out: 9641187.4,gal
